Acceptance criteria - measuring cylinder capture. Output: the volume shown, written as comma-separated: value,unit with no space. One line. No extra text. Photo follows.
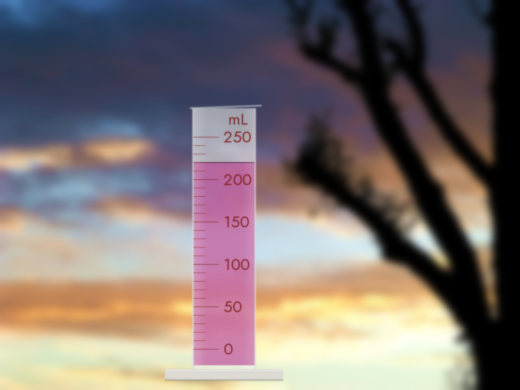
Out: 220,mL
